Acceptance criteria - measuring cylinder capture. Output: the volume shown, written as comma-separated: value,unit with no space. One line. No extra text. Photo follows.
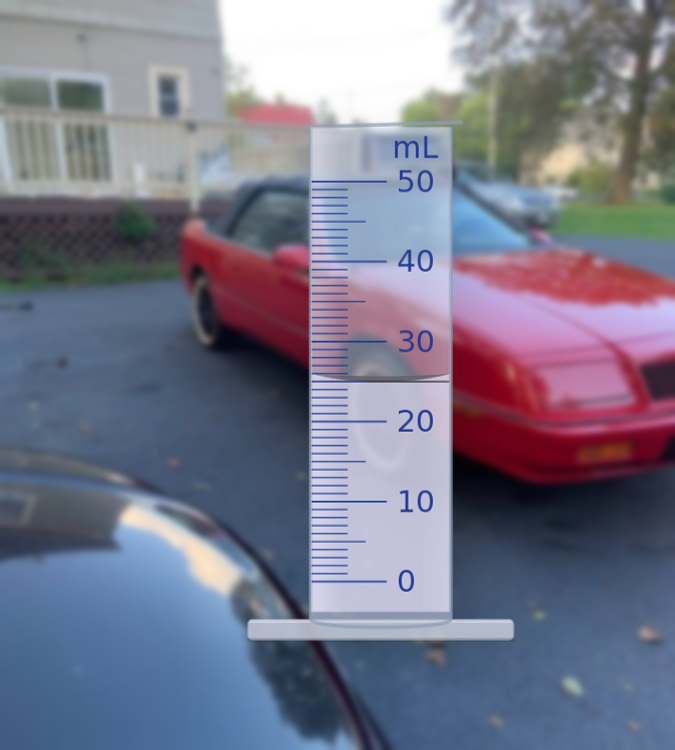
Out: 25,mL
